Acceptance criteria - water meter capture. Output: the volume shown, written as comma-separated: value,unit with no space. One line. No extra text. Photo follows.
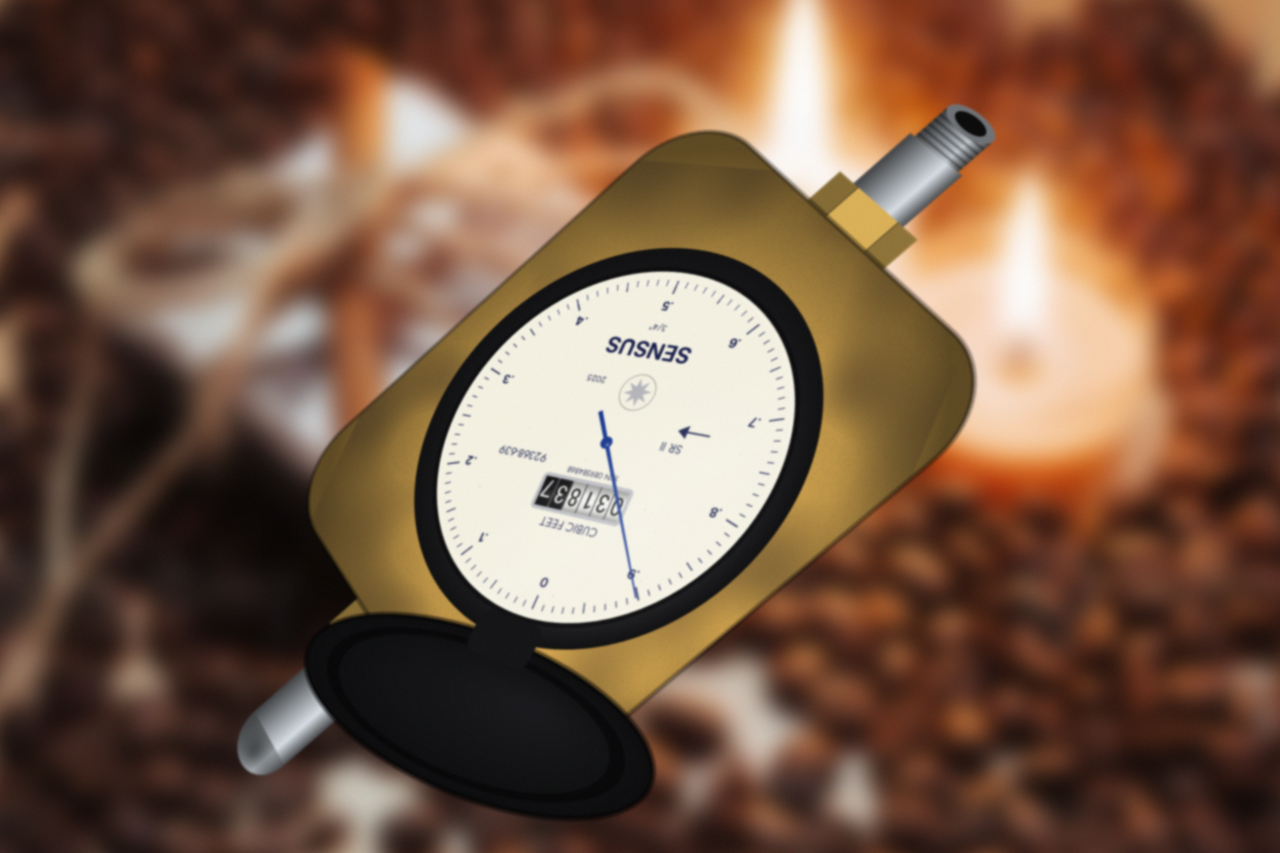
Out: 31836.90,ft³
